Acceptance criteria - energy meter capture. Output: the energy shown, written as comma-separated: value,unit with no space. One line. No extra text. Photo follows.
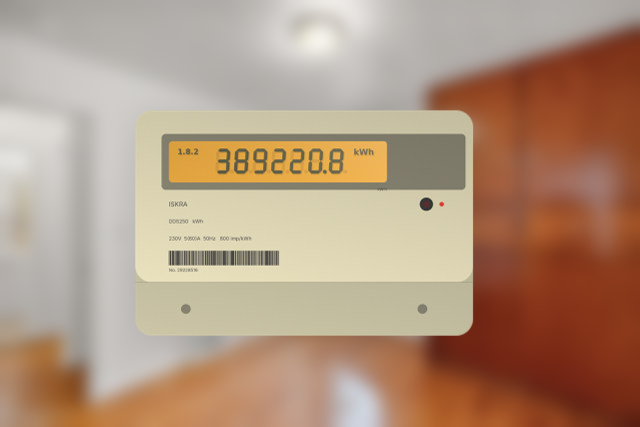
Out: 389220.8,kWh
